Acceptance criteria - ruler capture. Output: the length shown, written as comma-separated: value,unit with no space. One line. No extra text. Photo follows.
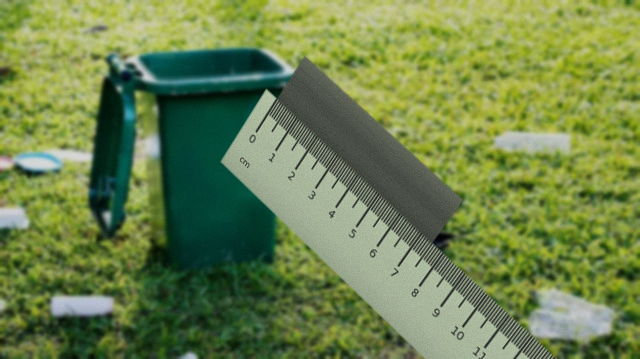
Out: 7.5,cm
